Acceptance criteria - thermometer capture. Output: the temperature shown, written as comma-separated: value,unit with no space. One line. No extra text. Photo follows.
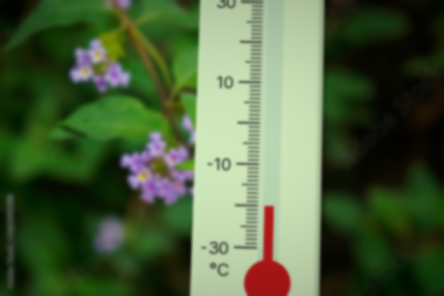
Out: -20,°C
